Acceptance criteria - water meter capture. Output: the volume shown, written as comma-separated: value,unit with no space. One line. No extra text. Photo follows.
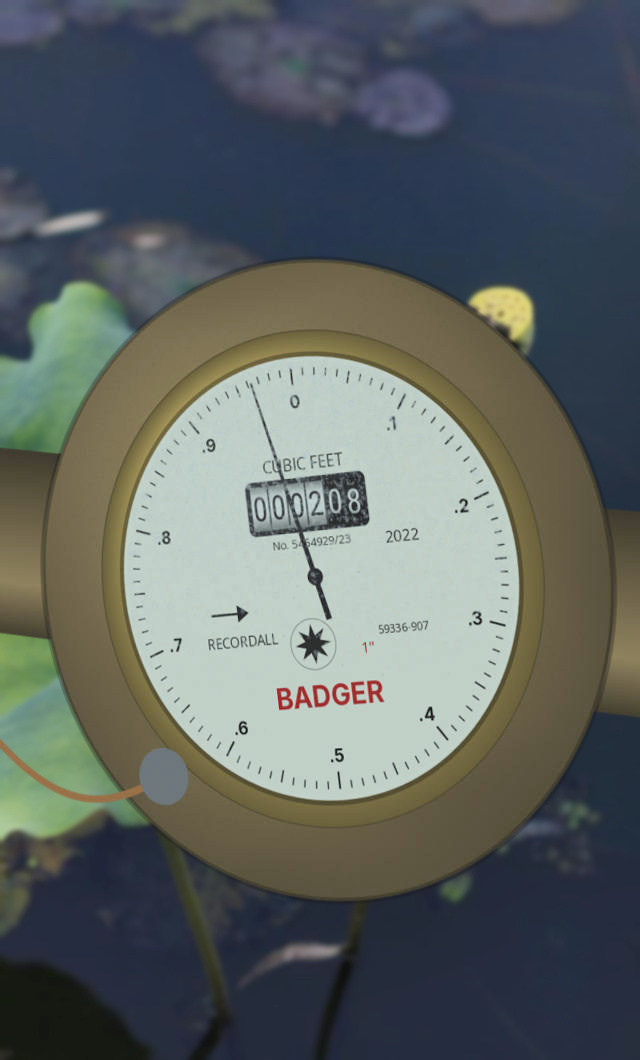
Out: 207.96,ft³
